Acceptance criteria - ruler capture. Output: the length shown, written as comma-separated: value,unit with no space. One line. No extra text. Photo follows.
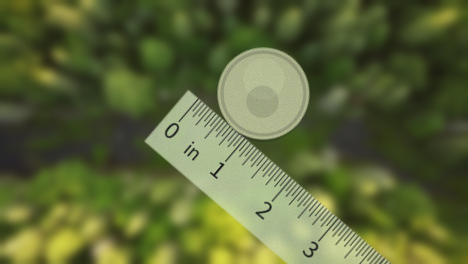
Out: 1.5,in
